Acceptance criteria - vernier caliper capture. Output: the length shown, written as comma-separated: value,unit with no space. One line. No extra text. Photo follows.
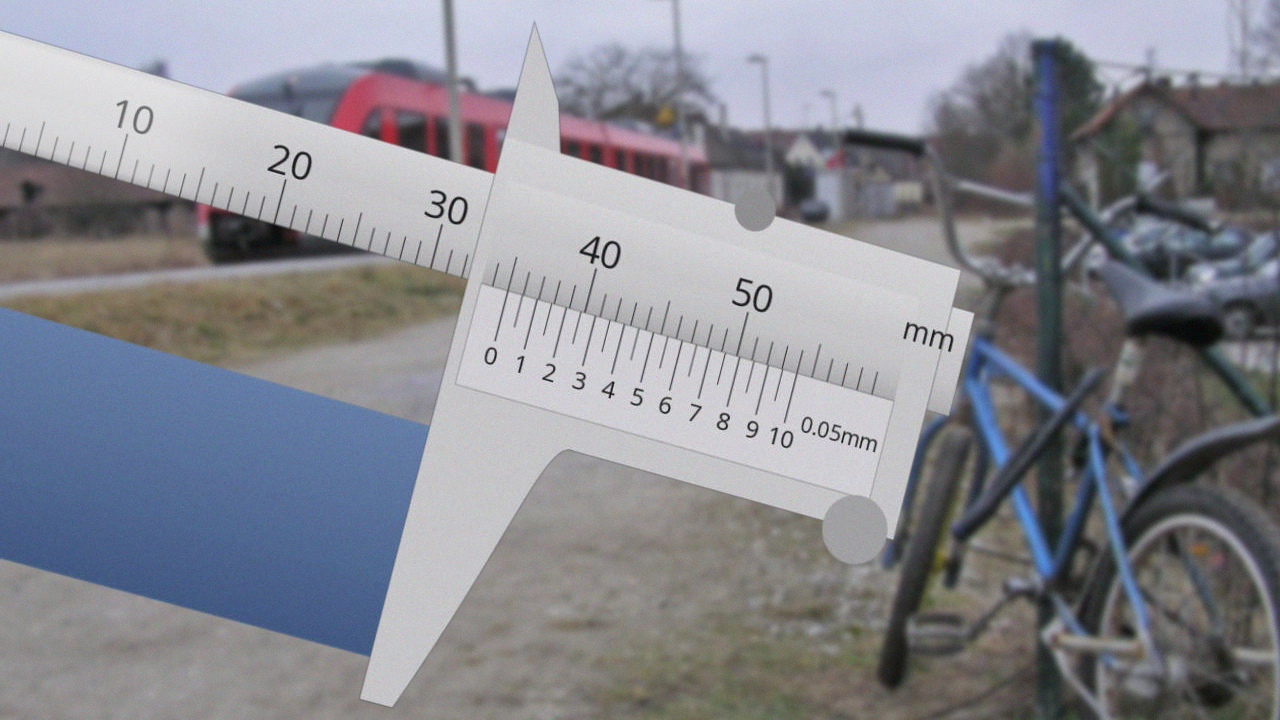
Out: 35.0,mm
